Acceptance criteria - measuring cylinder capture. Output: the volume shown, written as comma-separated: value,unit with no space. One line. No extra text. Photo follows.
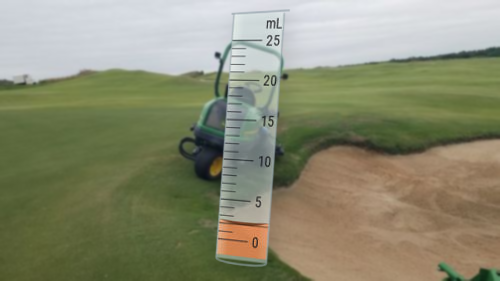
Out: 2,mL
